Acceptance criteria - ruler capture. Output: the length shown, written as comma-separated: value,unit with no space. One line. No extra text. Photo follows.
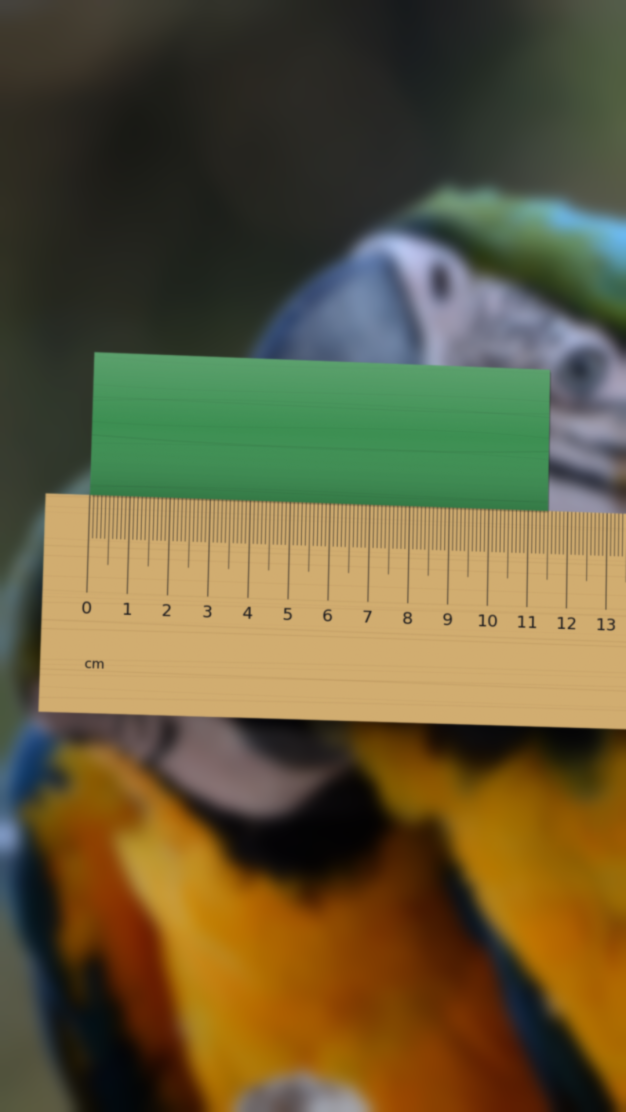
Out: 11.5,cm
